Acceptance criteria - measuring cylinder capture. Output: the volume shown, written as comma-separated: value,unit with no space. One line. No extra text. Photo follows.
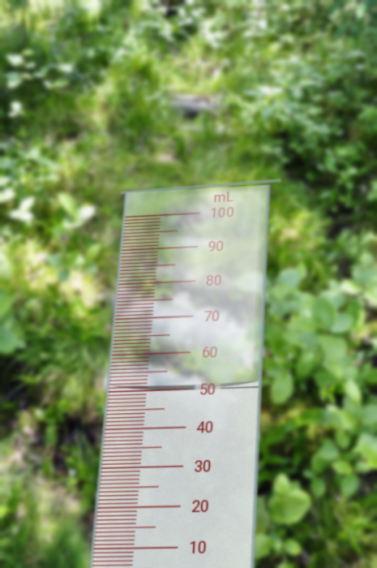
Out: 50,mL
